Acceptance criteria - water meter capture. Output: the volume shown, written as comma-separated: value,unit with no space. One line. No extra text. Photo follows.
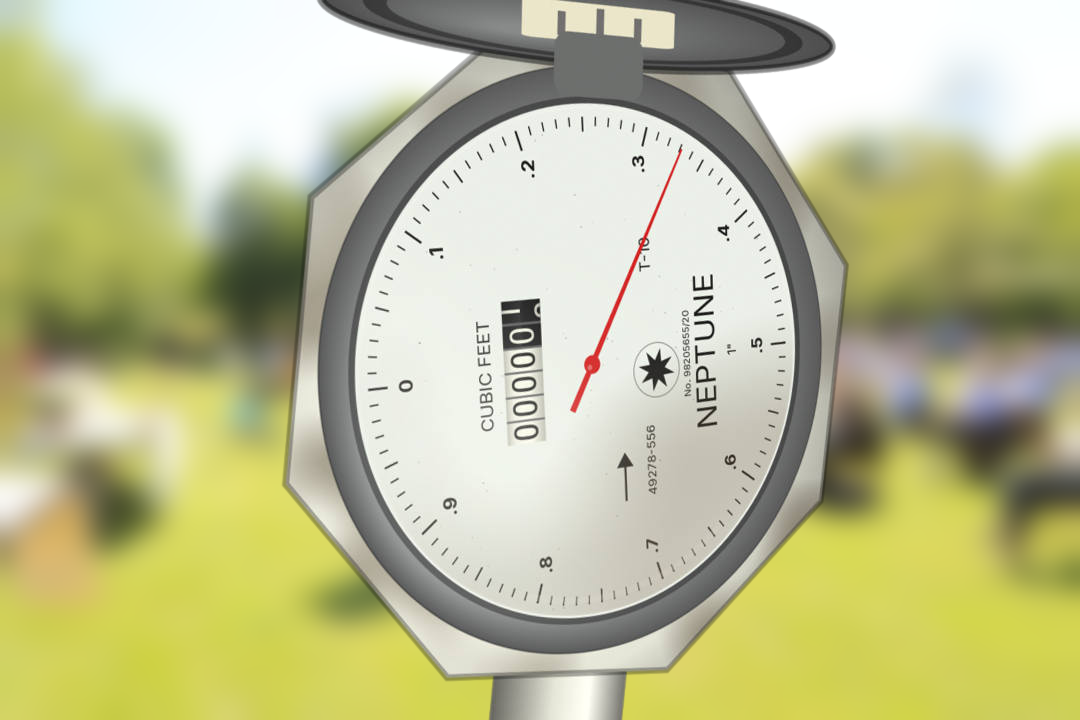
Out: 1.33,ft³
